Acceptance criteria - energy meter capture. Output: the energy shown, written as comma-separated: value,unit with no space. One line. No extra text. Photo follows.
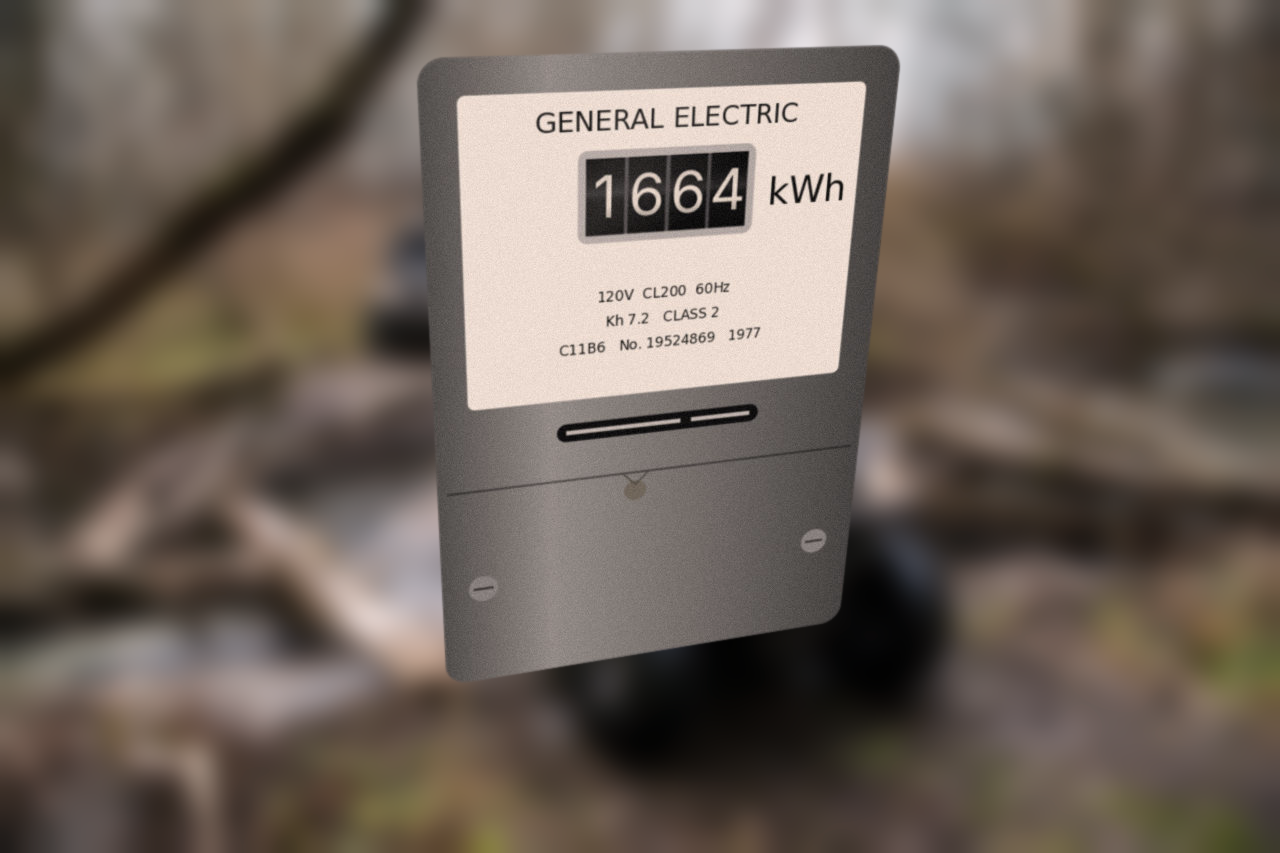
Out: 1664,kWh
